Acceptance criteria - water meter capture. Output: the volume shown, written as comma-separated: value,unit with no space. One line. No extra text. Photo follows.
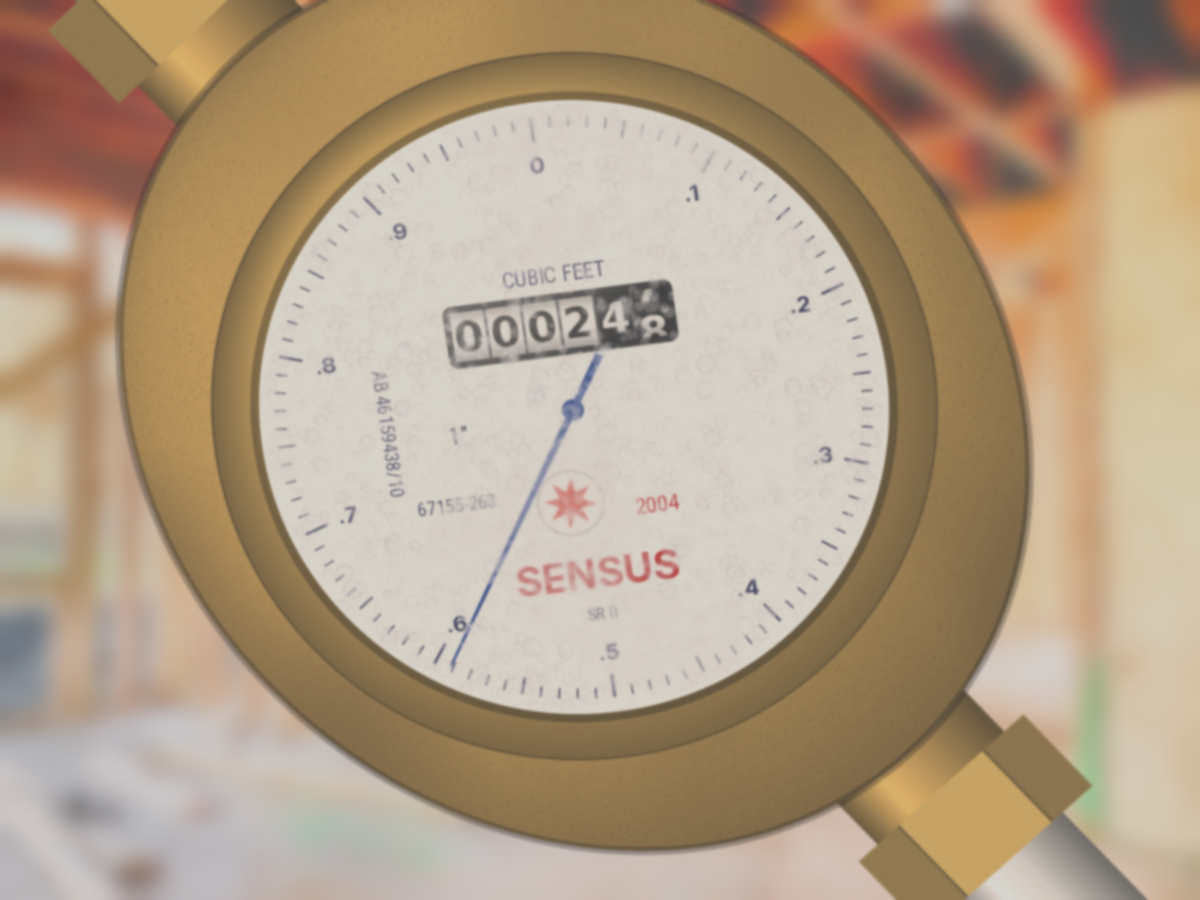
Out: 247.59,ft³
